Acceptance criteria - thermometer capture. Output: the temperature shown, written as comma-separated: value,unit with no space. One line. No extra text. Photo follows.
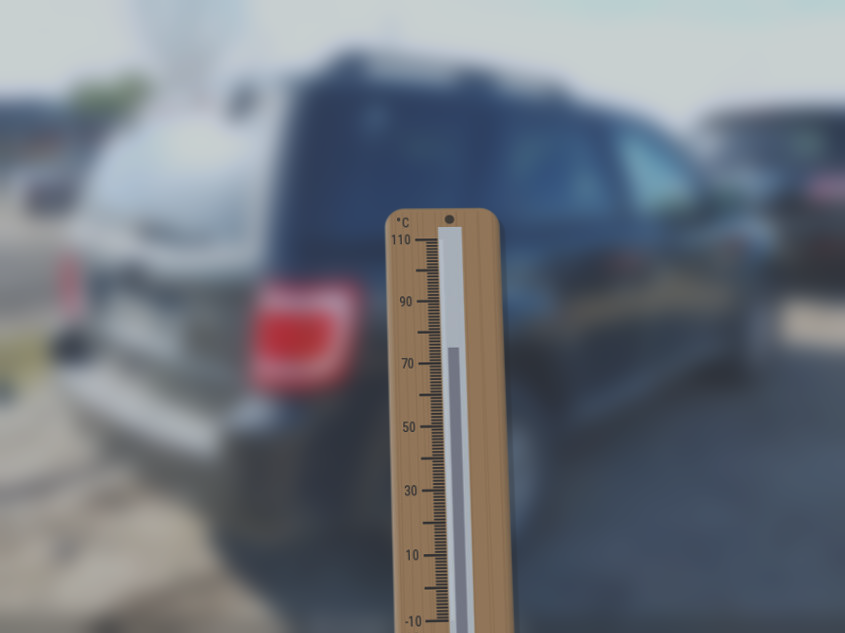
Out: 75,°C
